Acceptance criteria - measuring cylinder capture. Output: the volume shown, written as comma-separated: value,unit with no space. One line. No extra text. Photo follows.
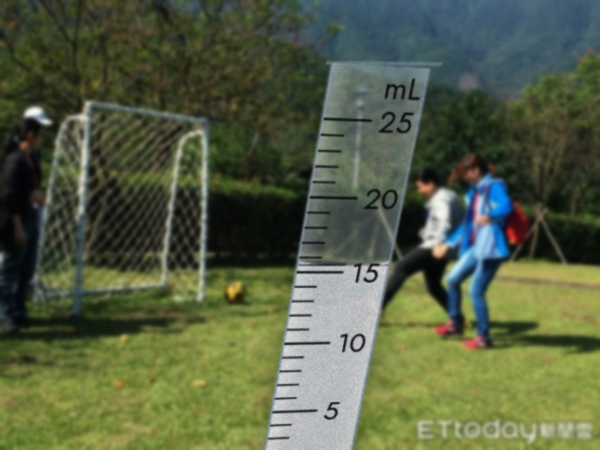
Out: 15.5,mL
